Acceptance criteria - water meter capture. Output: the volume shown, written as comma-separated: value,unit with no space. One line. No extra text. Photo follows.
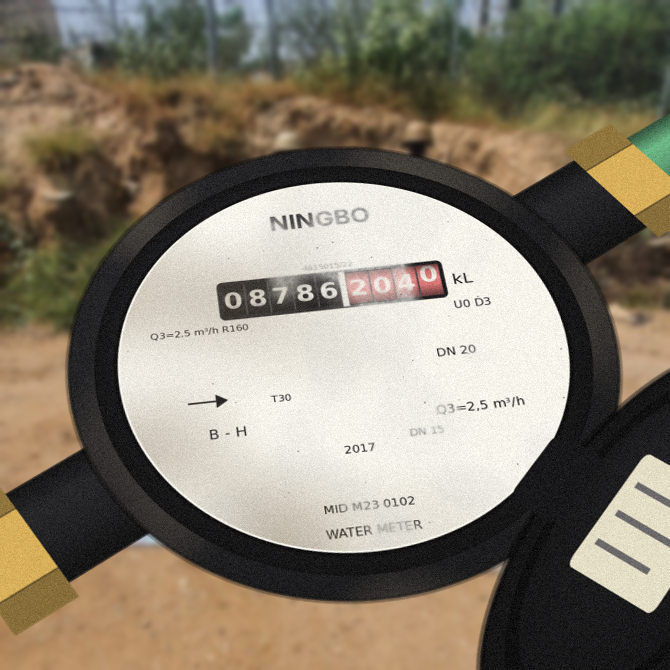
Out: 8786.2040,kL
